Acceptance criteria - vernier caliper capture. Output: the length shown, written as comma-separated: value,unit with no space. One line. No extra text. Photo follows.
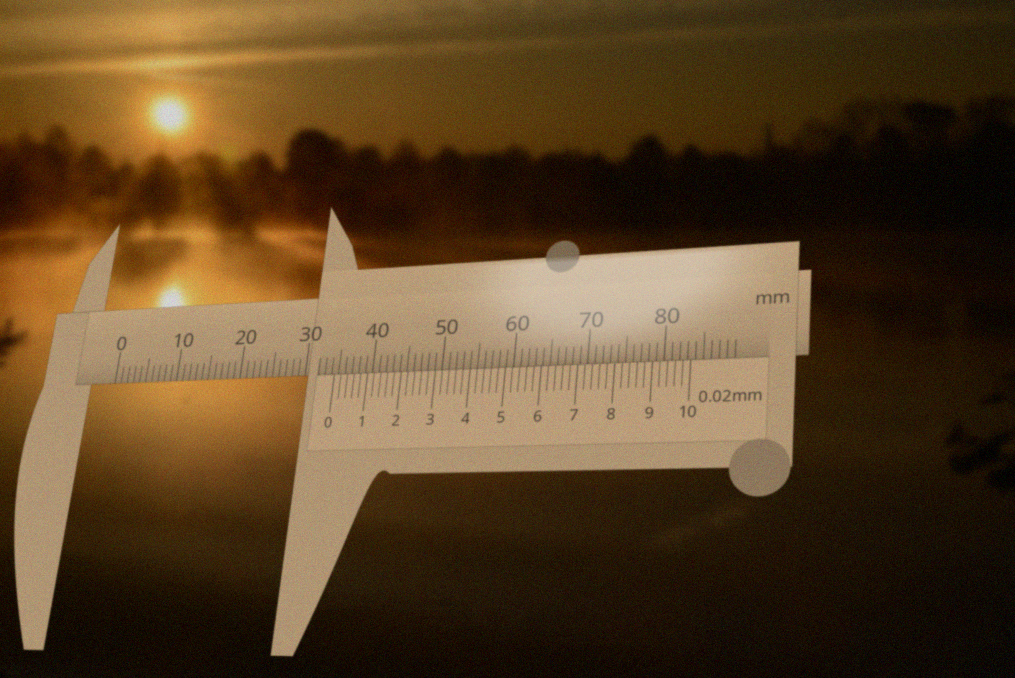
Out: 34.4,mm
